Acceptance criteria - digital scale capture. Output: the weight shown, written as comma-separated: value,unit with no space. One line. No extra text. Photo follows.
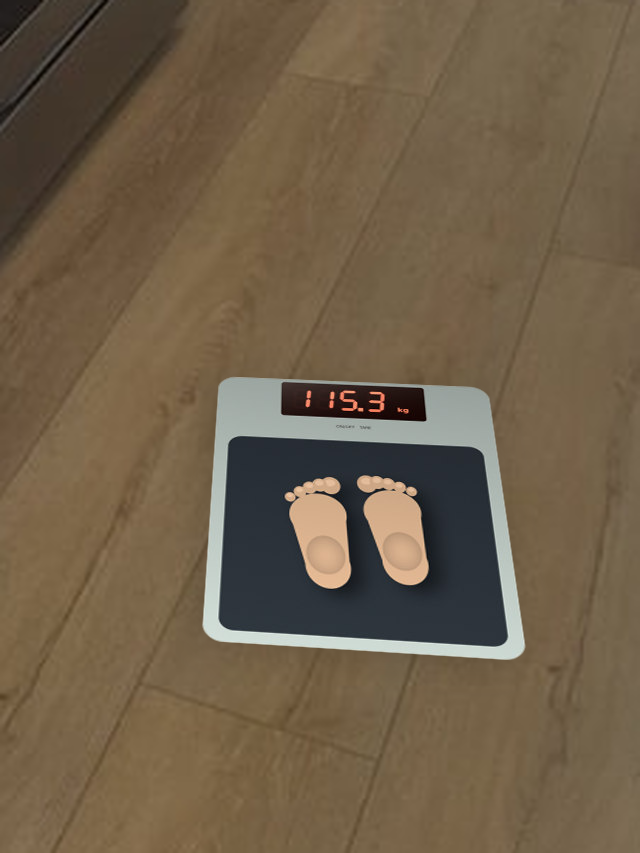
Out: 115.3,kg
